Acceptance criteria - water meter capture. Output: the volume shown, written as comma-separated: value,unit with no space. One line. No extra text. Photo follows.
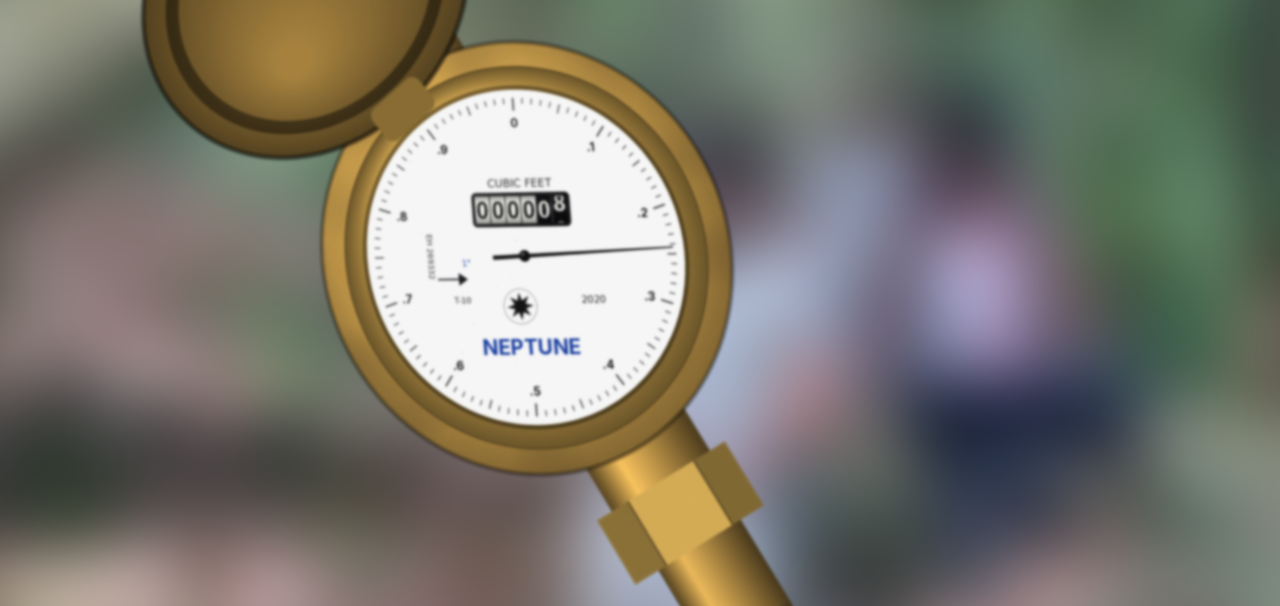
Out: 8.24,ft³
